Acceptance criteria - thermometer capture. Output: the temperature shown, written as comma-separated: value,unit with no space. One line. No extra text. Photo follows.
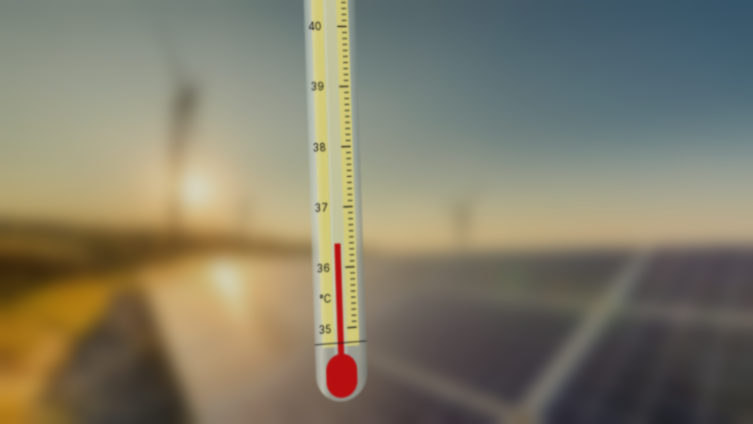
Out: 36.4,°C
